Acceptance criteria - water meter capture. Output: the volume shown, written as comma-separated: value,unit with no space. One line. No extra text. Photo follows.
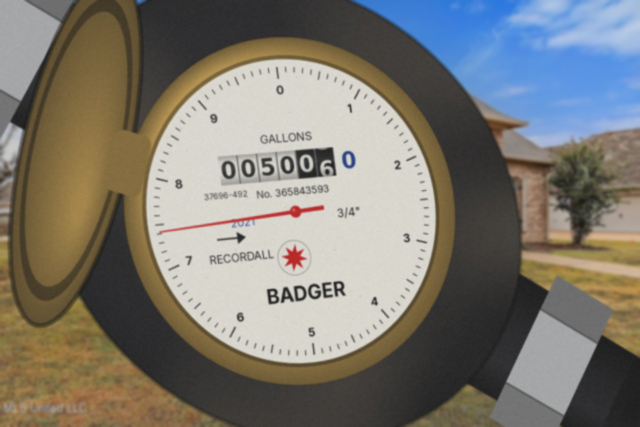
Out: 50057.4,gal
